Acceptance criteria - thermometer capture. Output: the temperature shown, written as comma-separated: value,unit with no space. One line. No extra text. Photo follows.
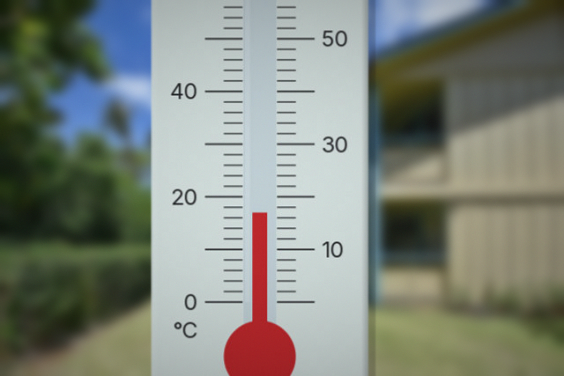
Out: 17,°C
